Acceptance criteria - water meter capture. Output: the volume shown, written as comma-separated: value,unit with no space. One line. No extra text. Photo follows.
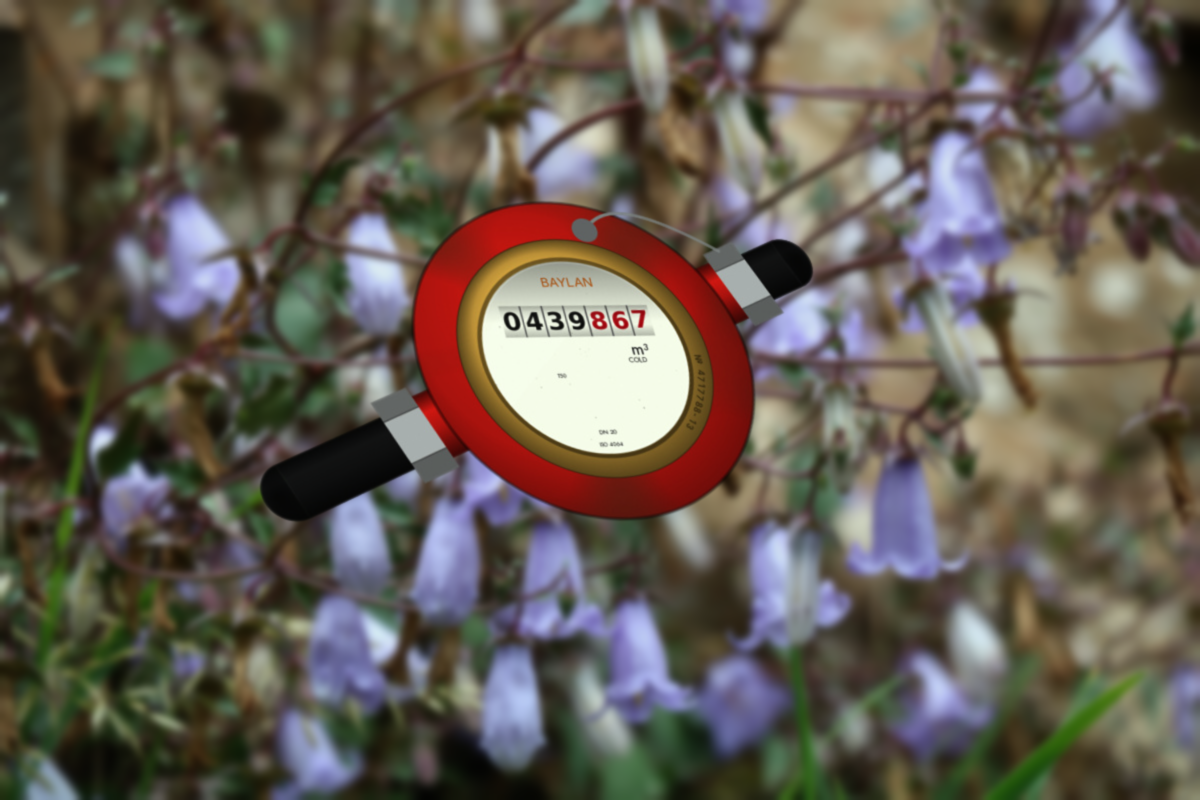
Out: 439.867,m³
